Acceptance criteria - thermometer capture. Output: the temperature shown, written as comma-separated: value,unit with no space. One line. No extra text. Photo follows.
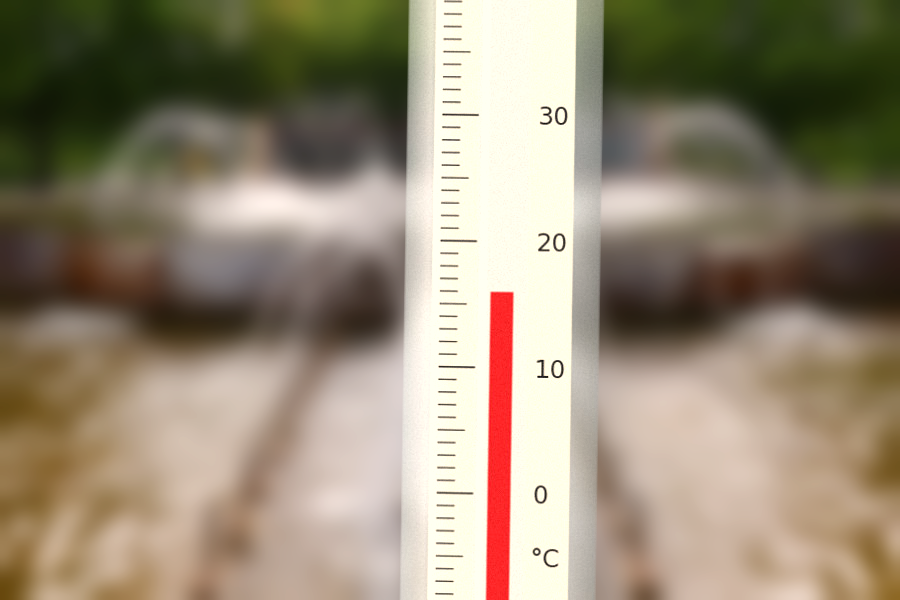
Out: 16,°C
